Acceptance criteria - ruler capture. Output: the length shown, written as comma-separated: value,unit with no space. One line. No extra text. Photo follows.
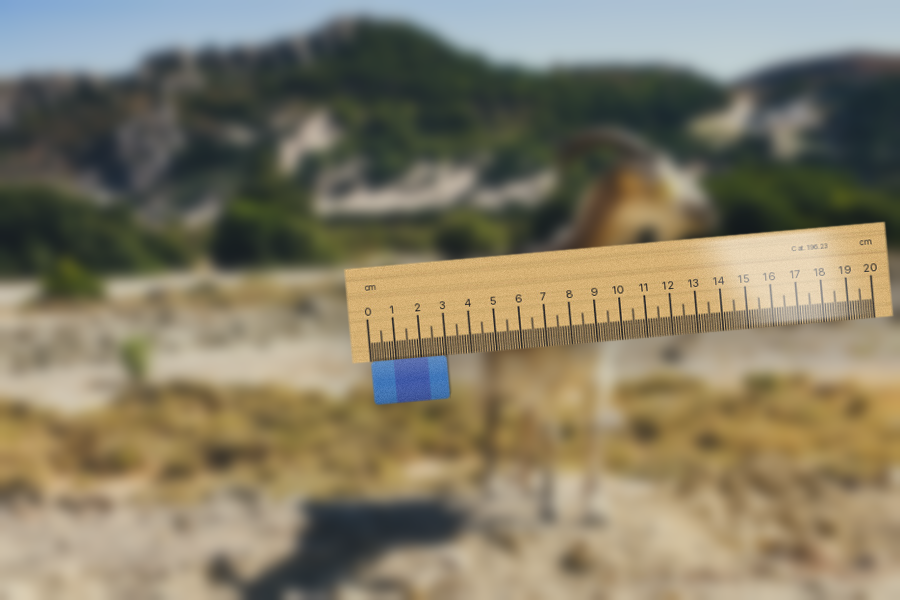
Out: 3,cm
